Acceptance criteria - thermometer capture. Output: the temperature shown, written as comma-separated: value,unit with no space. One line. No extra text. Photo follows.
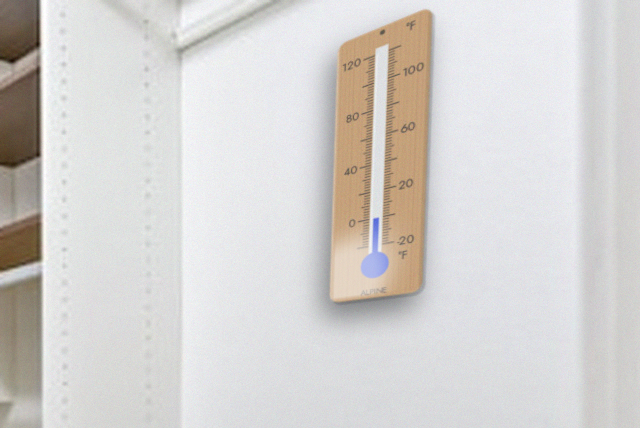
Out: 0,°F
